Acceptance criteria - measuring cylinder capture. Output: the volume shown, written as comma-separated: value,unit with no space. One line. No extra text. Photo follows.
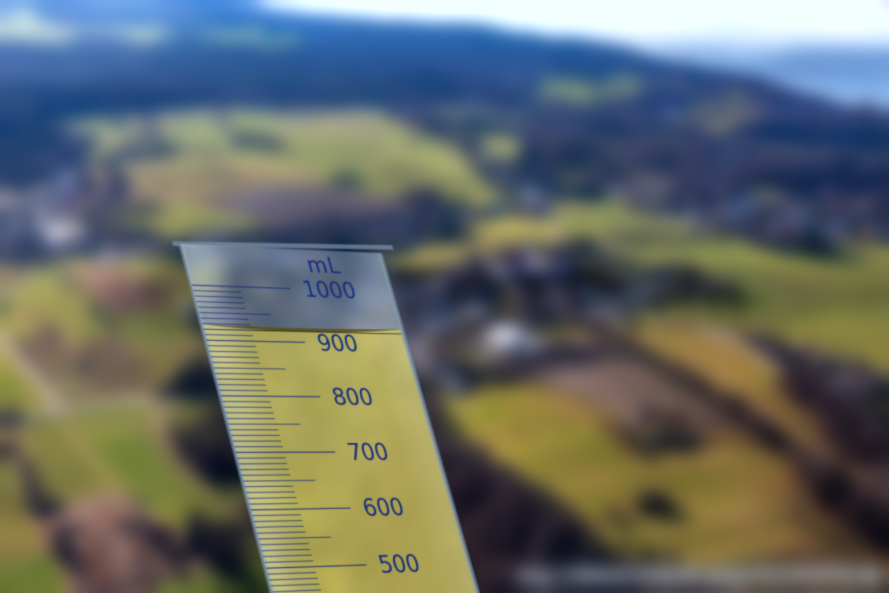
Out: 920,mL
